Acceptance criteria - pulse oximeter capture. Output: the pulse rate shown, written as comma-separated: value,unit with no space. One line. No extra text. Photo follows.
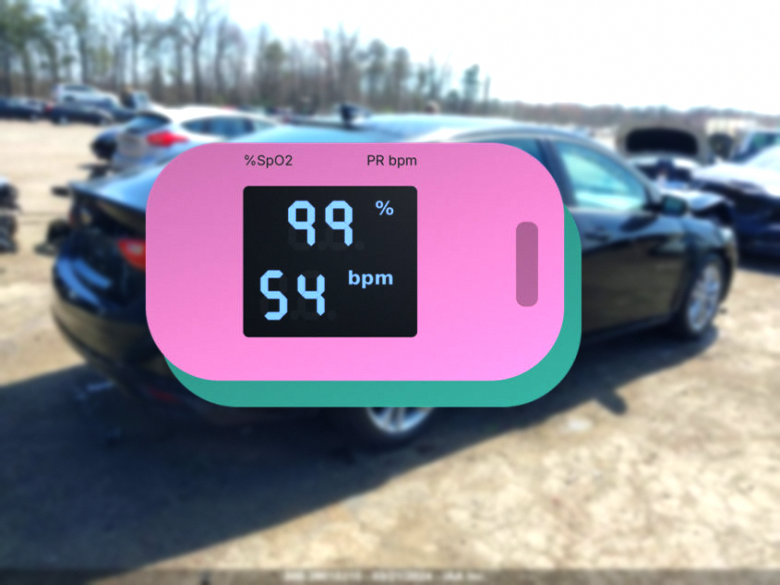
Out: 54,bpm
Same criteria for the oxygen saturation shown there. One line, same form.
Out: 99,%
